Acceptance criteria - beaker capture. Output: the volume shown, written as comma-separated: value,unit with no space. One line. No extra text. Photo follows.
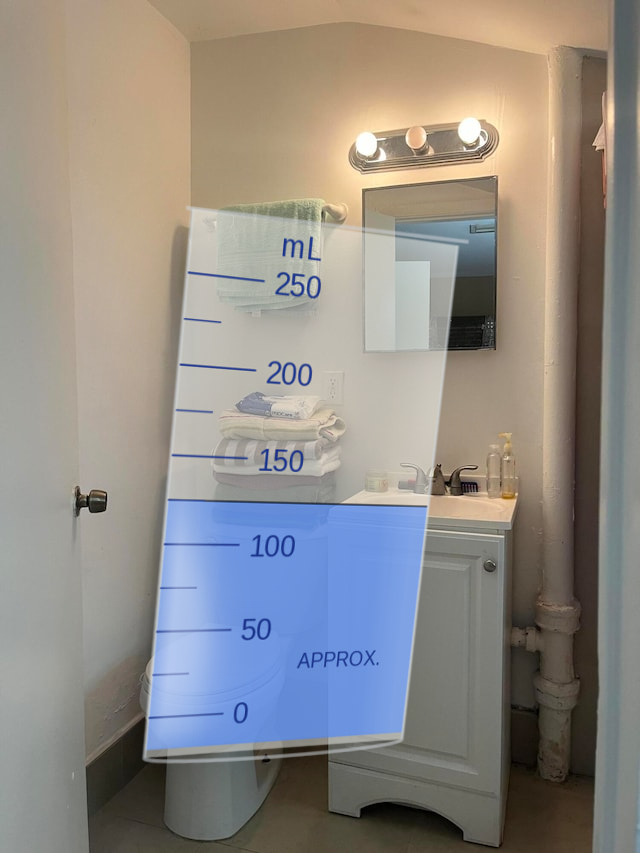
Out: 125,mL
